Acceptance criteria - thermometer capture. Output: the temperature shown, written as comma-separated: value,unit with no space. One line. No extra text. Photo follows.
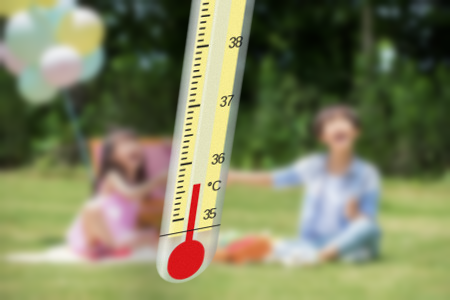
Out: 35.6,°C
